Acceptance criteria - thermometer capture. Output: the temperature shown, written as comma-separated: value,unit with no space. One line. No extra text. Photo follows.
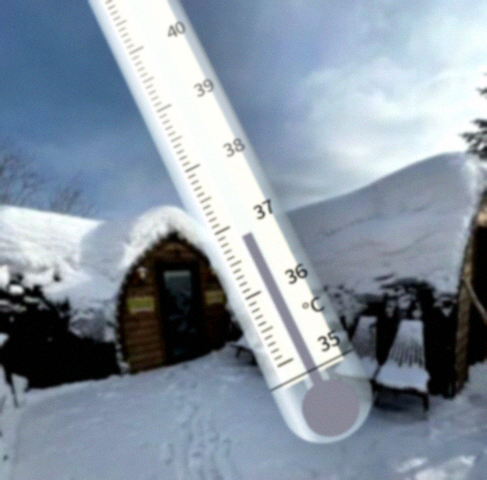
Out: 36.8,°C
